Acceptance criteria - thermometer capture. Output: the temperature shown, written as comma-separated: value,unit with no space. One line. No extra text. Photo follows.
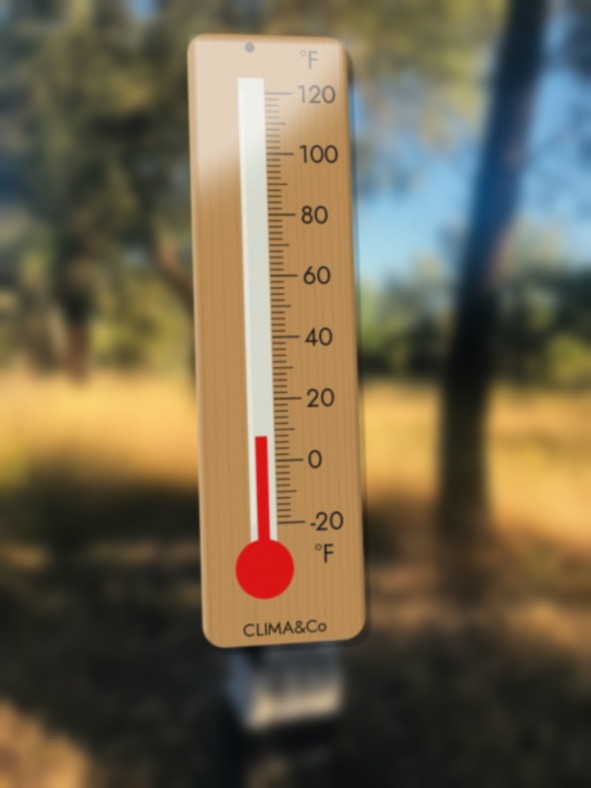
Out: 8,°F
